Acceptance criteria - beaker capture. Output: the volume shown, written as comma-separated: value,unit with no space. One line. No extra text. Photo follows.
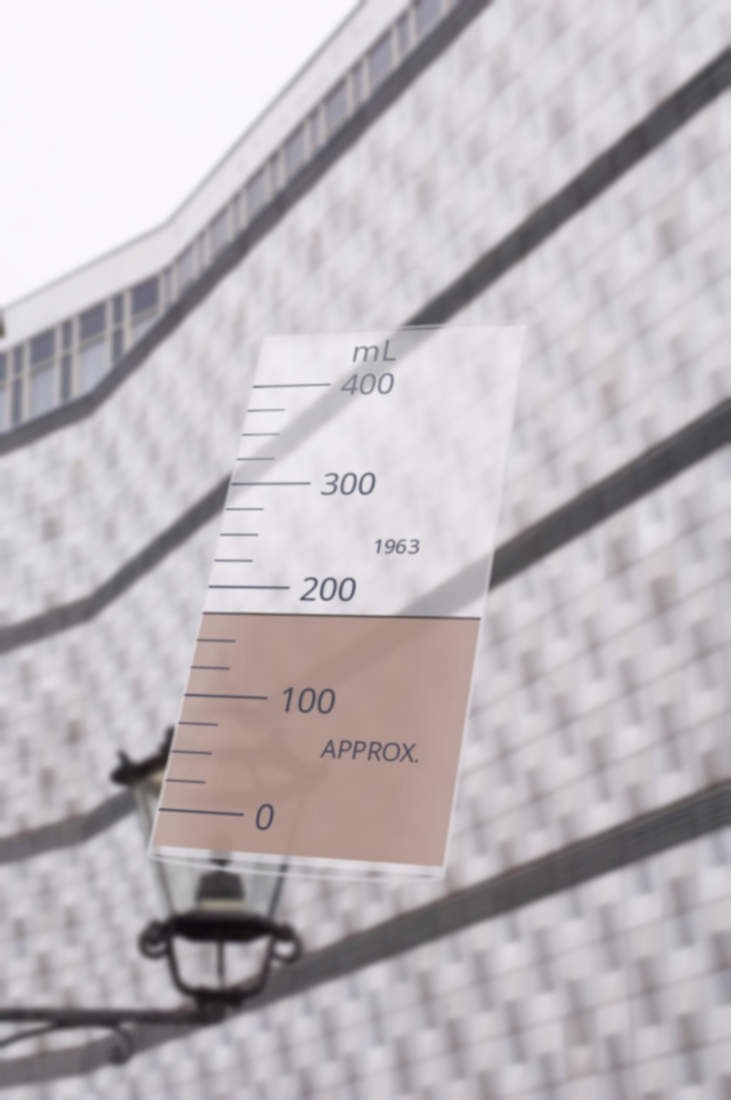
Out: 175,mL
